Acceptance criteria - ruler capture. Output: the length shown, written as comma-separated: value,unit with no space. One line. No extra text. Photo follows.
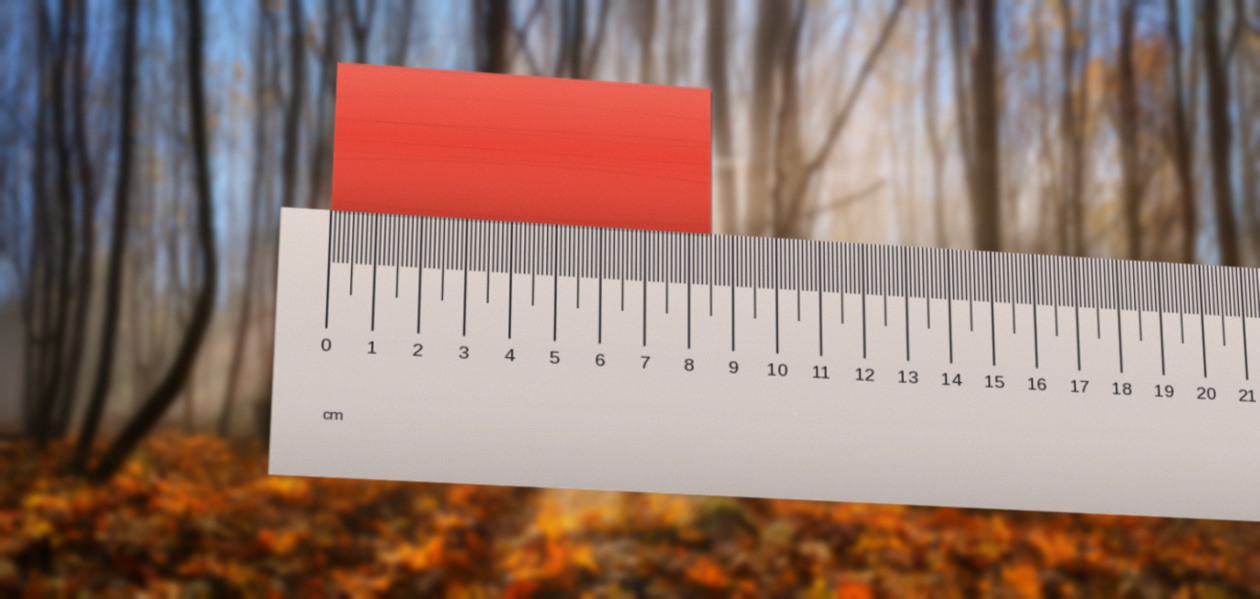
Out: 8.5,cm
